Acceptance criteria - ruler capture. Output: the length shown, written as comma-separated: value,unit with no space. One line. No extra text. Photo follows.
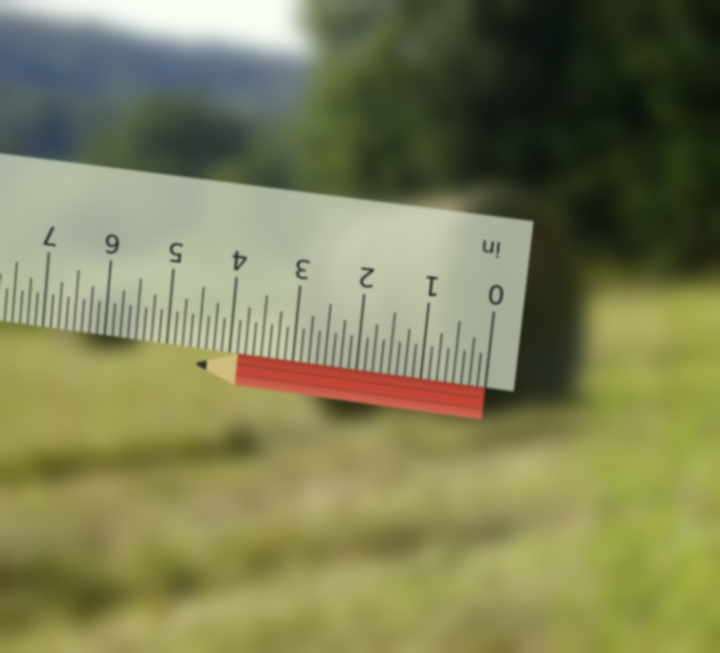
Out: 4.5,in
